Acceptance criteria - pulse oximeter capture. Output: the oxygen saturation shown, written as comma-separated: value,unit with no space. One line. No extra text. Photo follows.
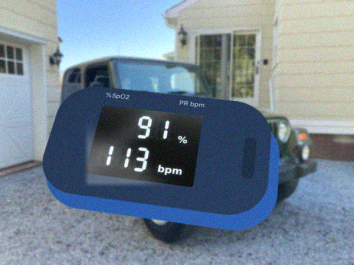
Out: 91,%
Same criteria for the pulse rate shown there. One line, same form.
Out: 113,bpm
